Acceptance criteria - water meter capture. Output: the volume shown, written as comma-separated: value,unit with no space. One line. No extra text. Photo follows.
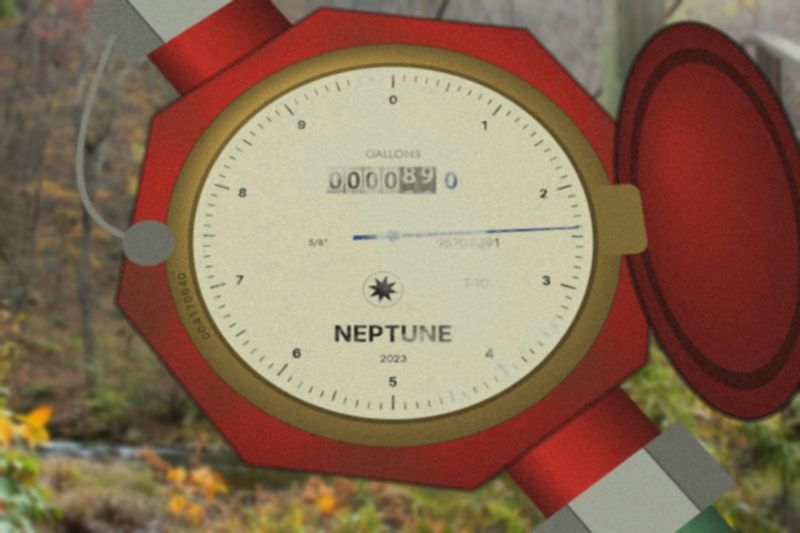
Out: 892.4,gal
